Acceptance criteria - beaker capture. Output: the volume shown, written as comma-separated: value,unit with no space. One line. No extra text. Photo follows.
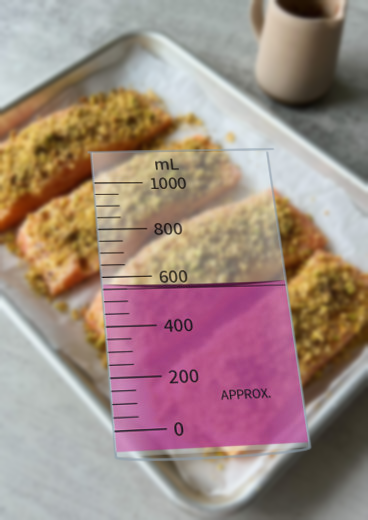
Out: 550,mL
